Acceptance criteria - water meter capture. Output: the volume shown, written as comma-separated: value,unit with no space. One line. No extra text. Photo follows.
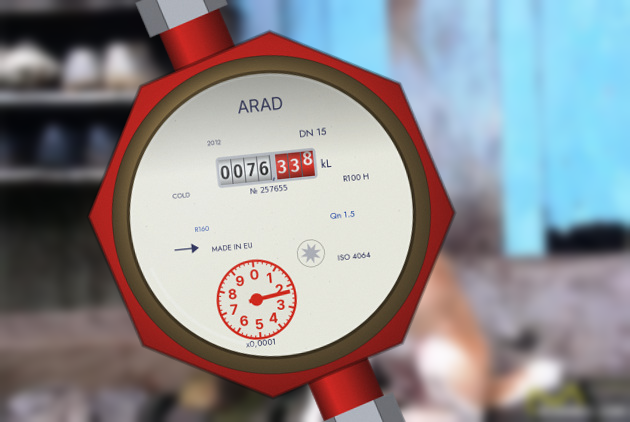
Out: 76.3382,kL
